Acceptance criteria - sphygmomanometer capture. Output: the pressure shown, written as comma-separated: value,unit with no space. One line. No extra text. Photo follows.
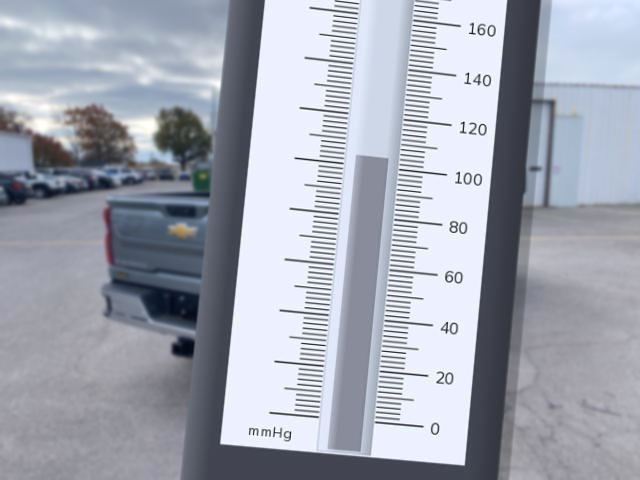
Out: 104,mmHg
